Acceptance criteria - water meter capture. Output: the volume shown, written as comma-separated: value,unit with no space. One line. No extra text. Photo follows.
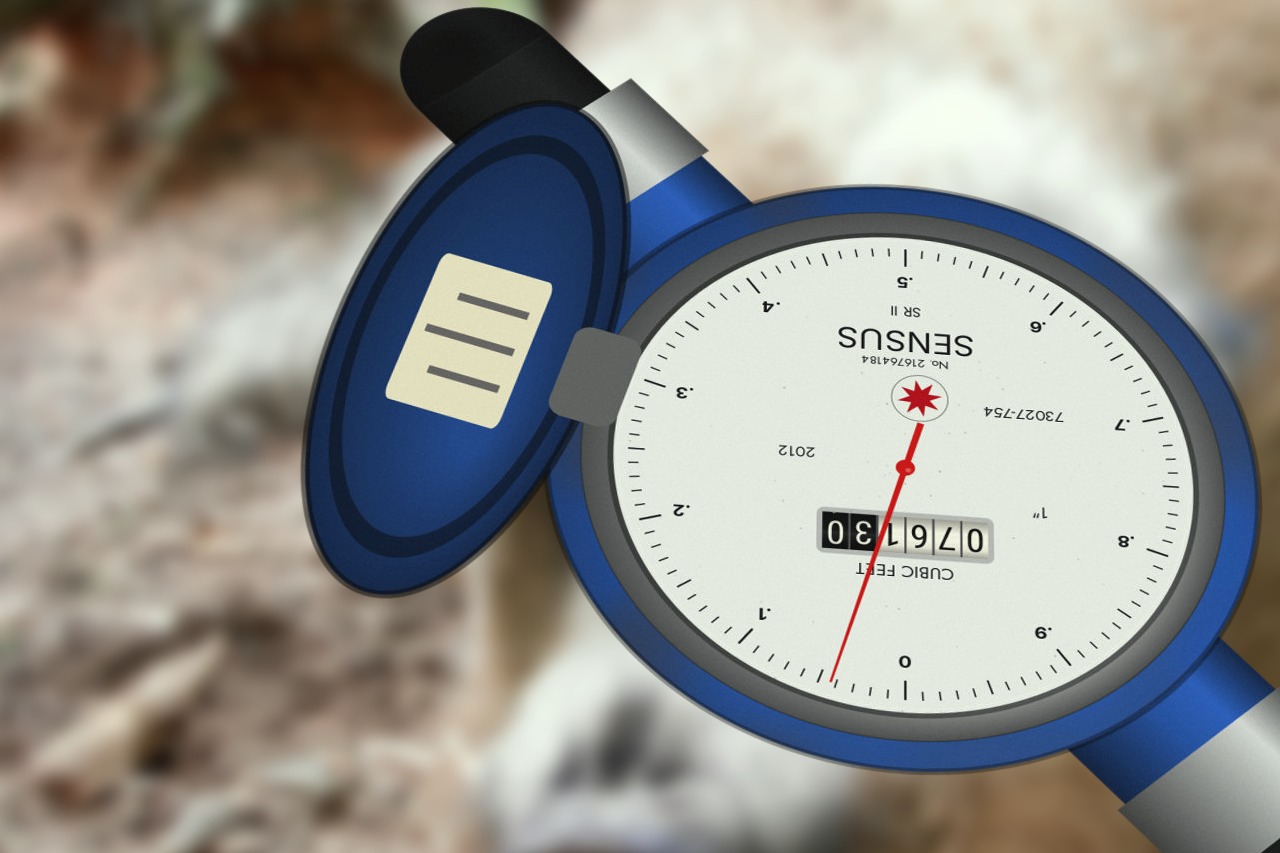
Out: 76130.04,ft³
